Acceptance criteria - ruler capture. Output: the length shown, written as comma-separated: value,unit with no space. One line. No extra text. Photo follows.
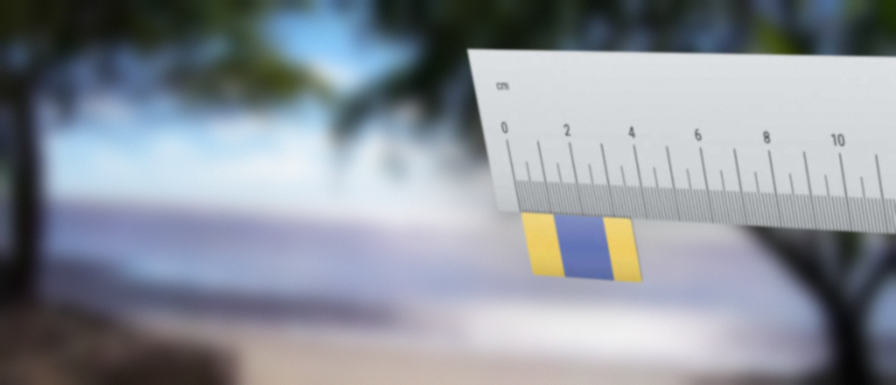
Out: 3.5,cm
